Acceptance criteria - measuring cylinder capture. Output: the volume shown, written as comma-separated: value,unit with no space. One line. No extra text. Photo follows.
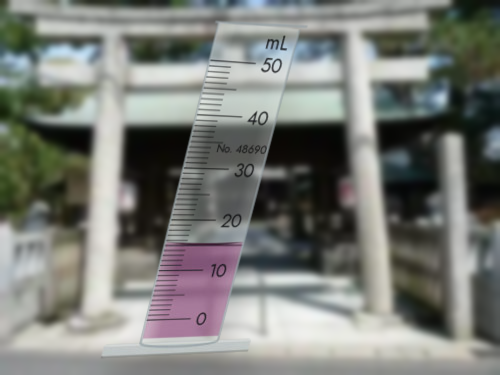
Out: 15,mL
